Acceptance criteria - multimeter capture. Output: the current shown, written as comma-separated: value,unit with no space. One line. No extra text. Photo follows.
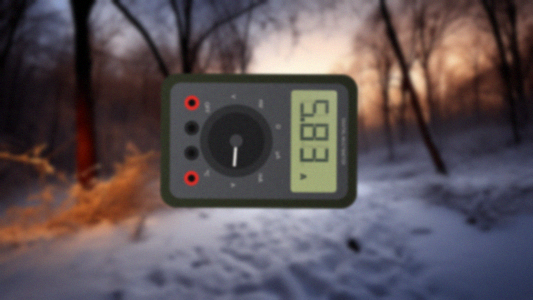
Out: 5.83,A
